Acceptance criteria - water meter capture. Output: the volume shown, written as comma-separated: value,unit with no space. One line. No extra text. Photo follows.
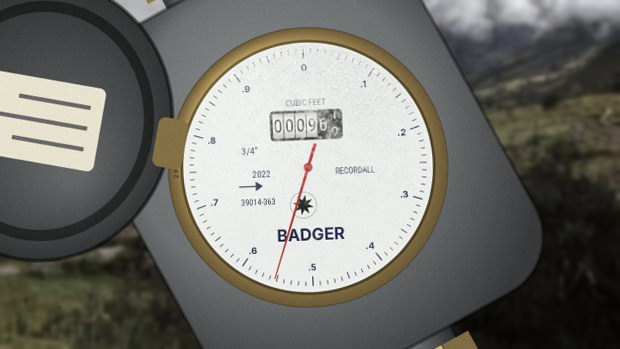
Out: 961.55,ft³
